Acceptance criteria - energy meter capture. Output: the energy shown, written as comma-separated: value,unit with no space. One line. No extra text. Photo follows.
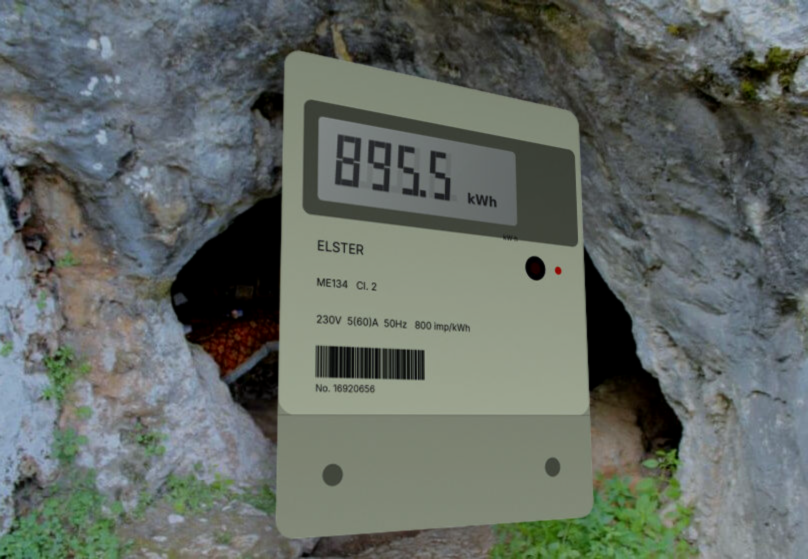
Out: 895.5,kWh
